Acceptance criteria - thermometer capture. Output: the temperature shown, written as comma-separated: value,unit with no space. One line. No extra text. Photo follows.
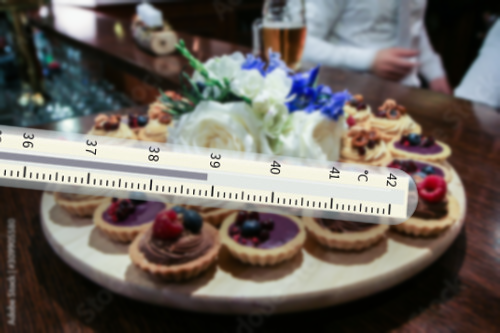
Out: 38.9,°C
